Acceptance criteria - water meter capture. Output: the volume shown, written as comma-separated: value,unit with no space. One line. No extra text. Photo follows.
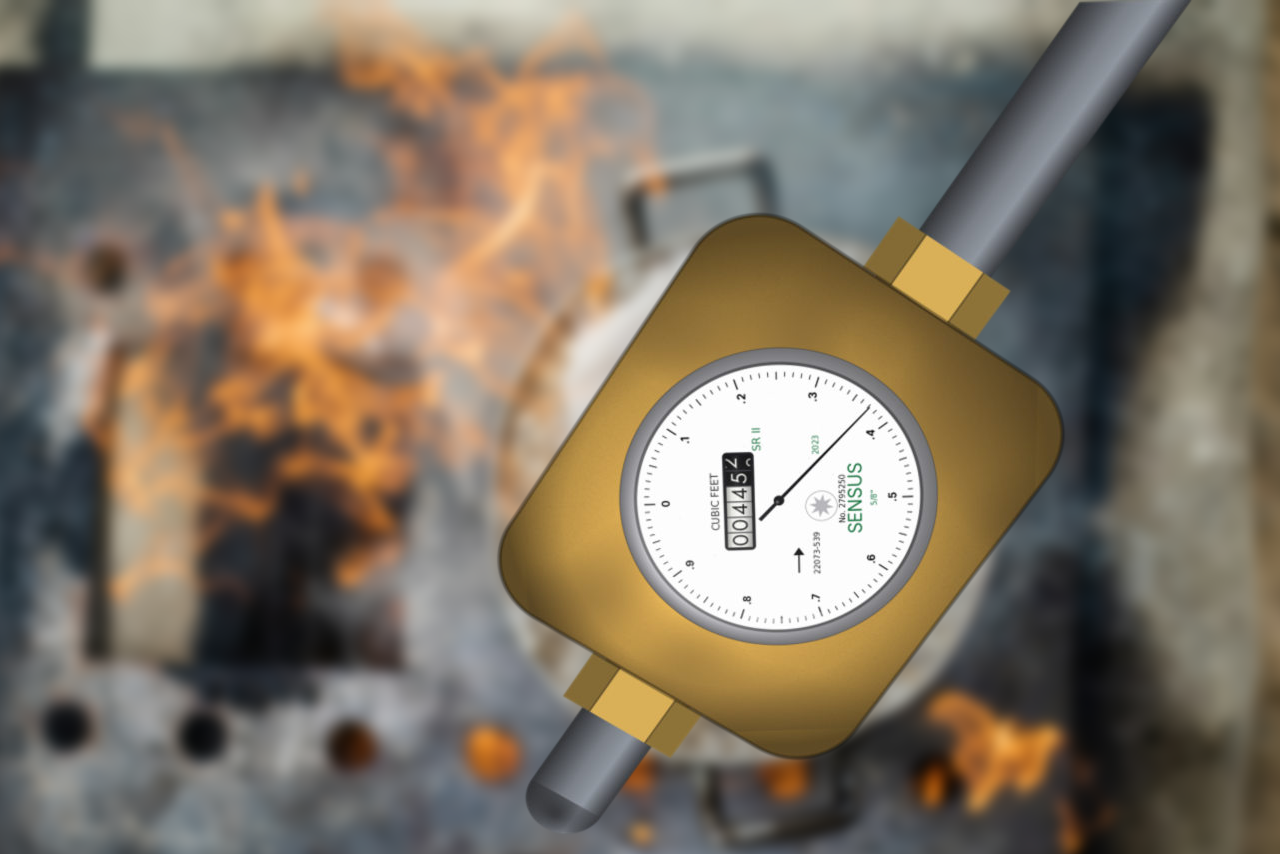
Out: 4452.37,ft³
